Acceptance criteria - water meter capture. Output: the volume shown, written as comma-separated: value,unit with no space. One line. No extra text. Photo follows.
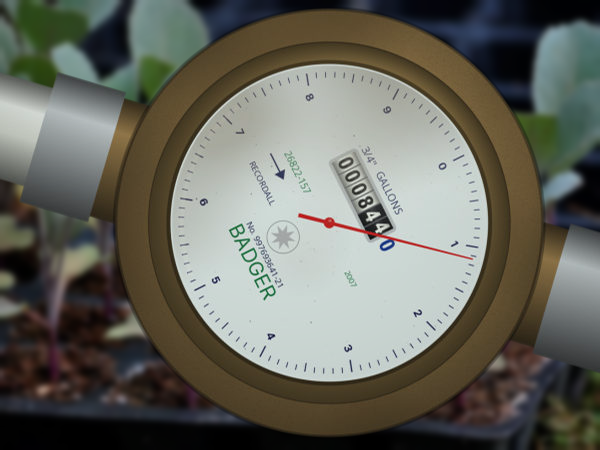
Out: 8441.1,gal
